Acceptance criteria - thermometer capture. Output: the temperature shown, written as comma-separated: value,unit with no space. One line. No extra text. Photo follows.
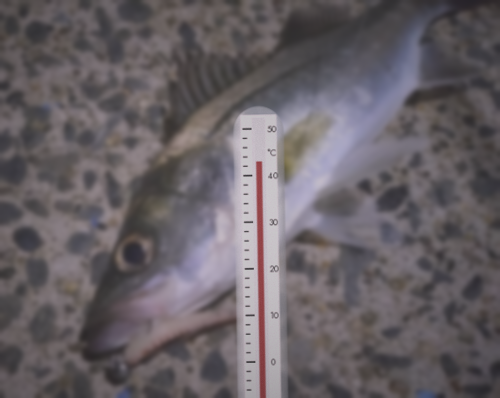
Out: 43,°C
